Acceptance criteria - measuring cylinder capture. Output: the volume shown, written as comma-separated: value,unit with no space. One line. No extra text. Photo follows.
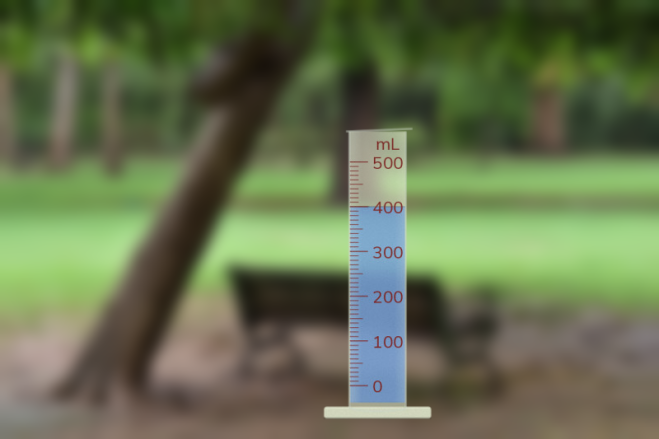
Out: 400,mL
